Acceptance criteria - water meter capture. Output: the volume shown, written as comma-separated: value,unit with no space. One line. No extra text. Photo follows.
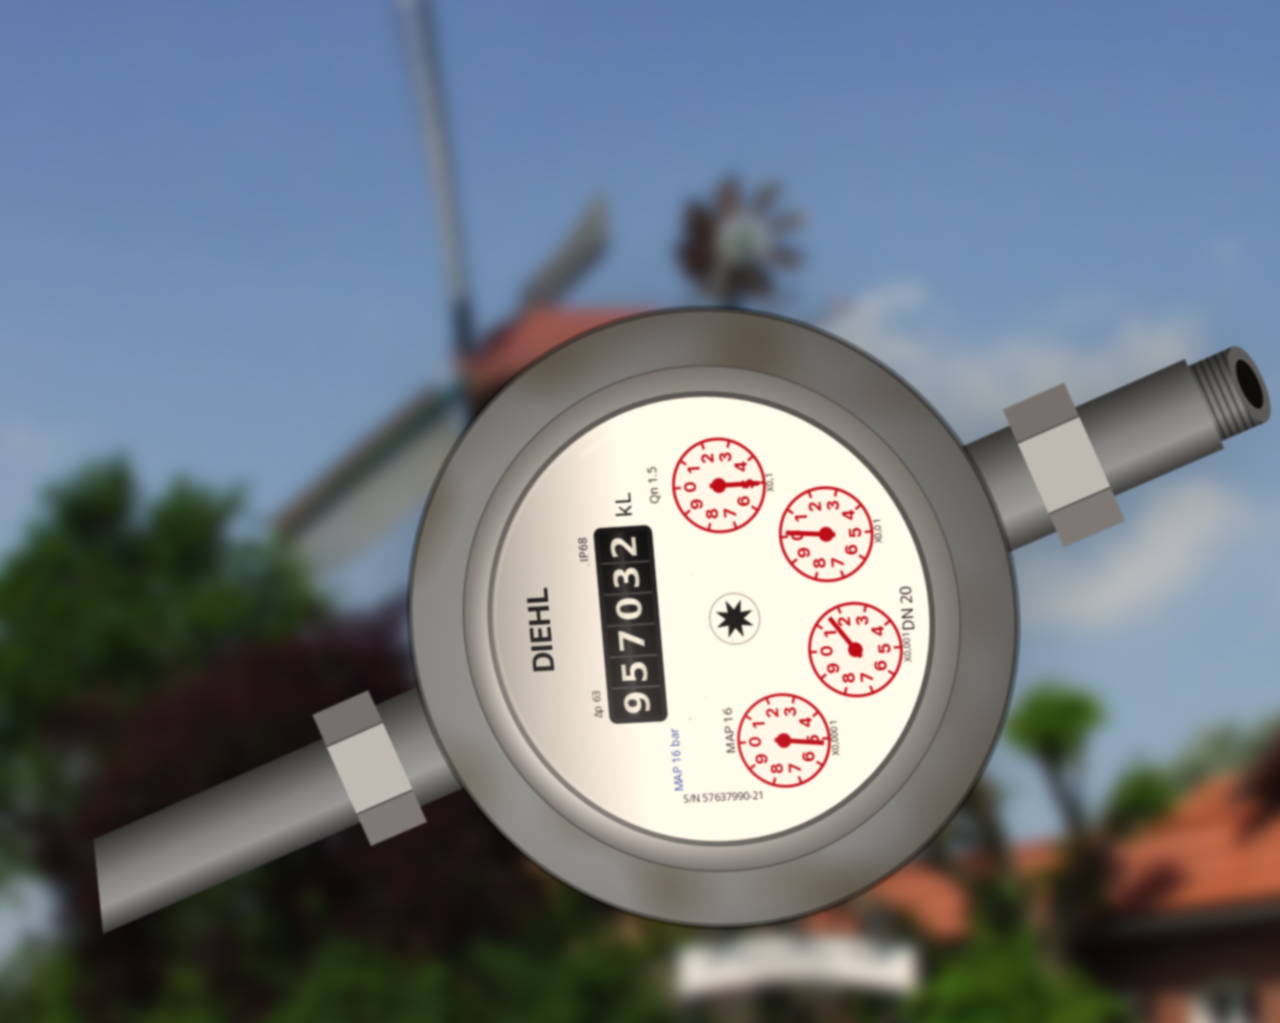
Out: 957032.5015,kL
